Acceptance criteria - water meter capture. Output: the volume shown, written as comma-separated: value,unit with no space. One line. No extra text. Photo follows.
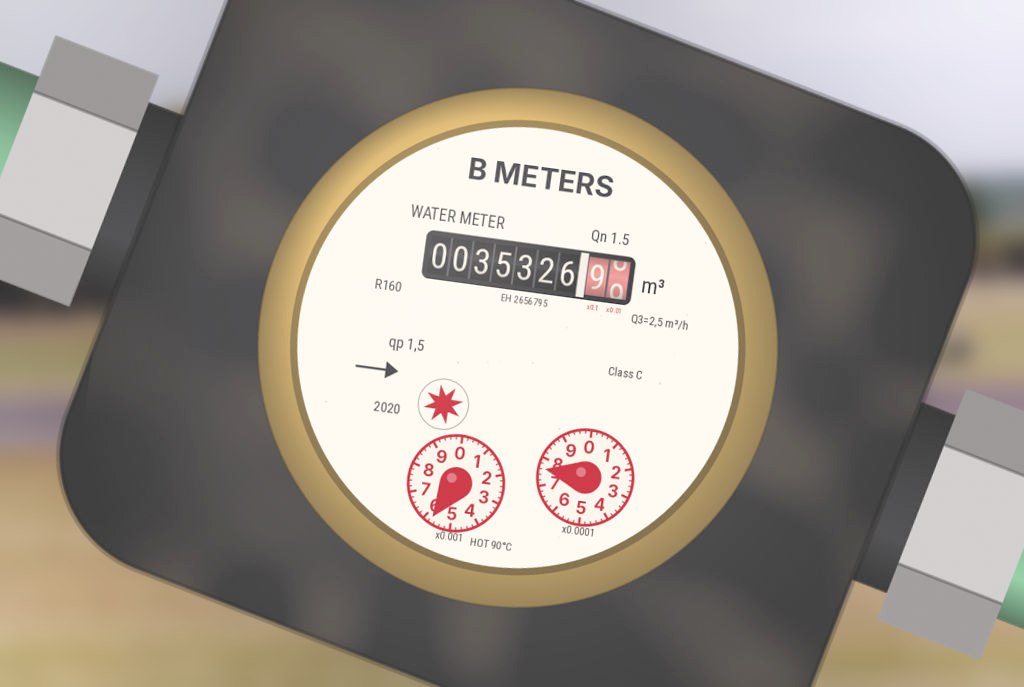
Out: 35326.9857,m³
